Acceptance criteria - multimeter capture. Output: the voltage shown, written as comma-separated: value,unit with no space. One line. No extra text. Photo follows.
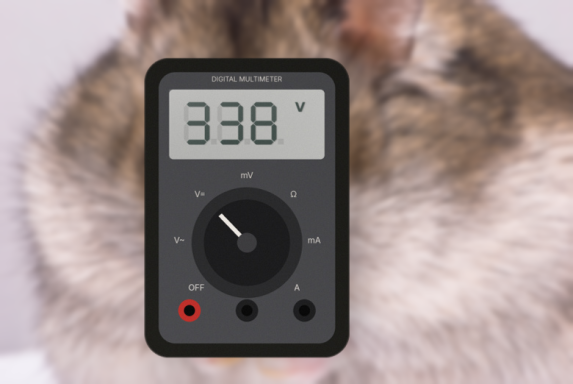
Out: 338,V
